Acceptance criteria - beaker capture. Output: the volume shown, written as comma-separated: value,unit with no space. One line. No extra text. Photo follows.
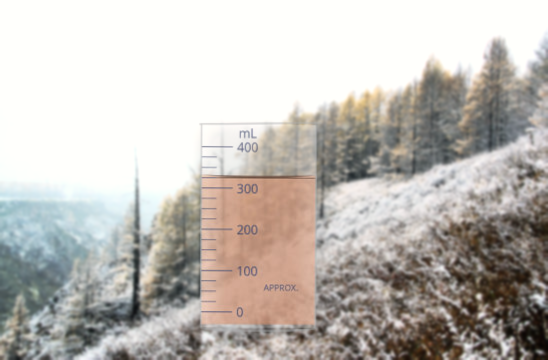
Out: 325,mL
